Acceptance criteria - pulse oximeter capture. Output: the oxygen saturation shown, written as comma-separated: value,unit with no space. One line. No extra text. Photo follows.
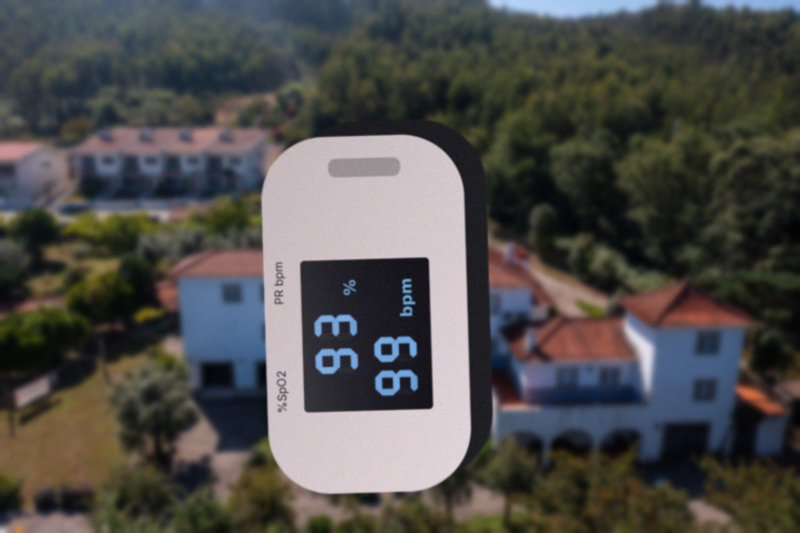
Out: 93,%
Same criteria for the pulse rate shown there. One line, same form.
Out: 99,bpm
